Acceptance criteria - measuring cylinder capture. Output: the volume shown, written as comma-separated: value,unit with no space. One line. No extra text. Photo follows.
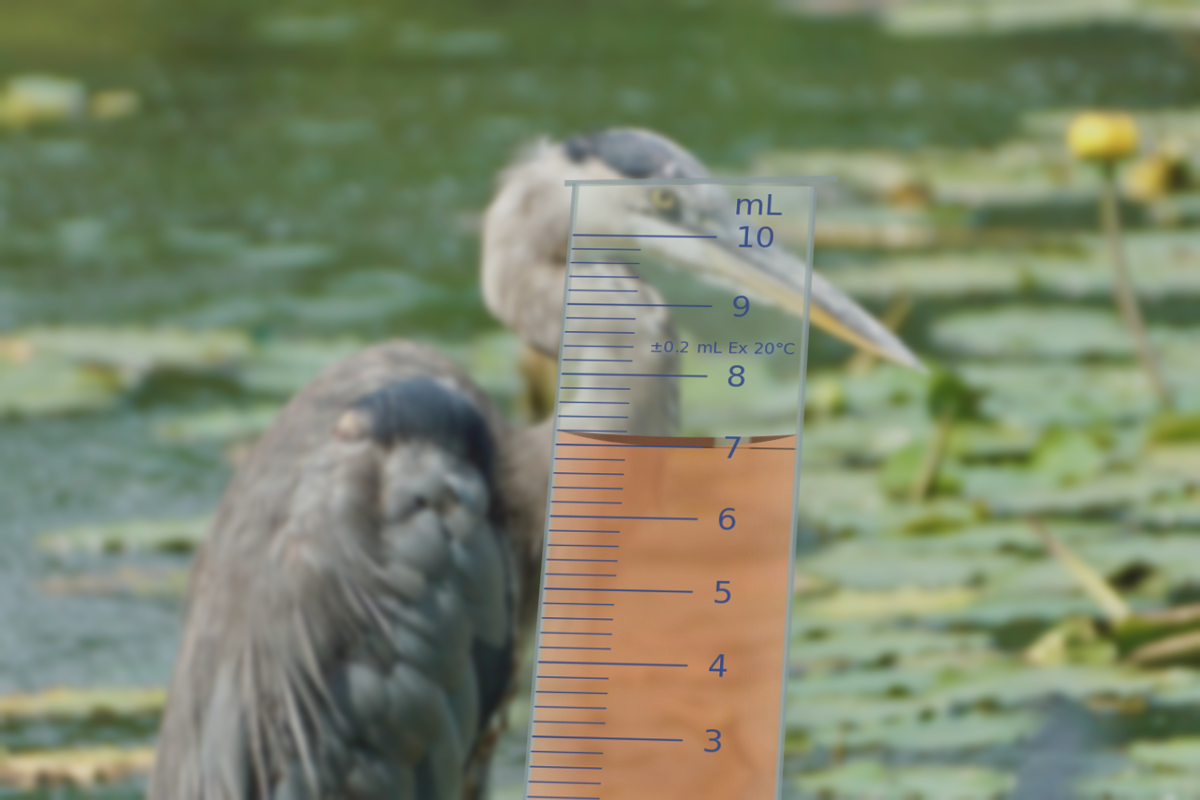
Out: 7,mL
